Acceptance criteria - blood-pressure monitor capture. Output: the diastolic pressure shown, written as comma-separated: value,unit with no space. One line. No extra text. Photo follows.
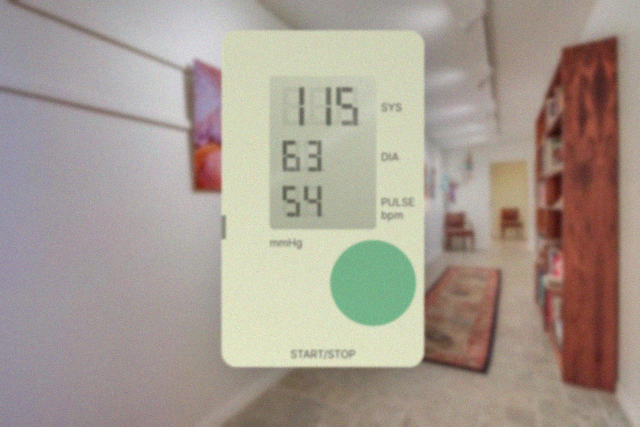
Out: 63,mmHg
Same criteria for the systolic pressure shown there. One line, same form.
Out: 115,mmHg
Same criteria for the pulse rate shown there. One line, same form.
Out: 54,bpm
